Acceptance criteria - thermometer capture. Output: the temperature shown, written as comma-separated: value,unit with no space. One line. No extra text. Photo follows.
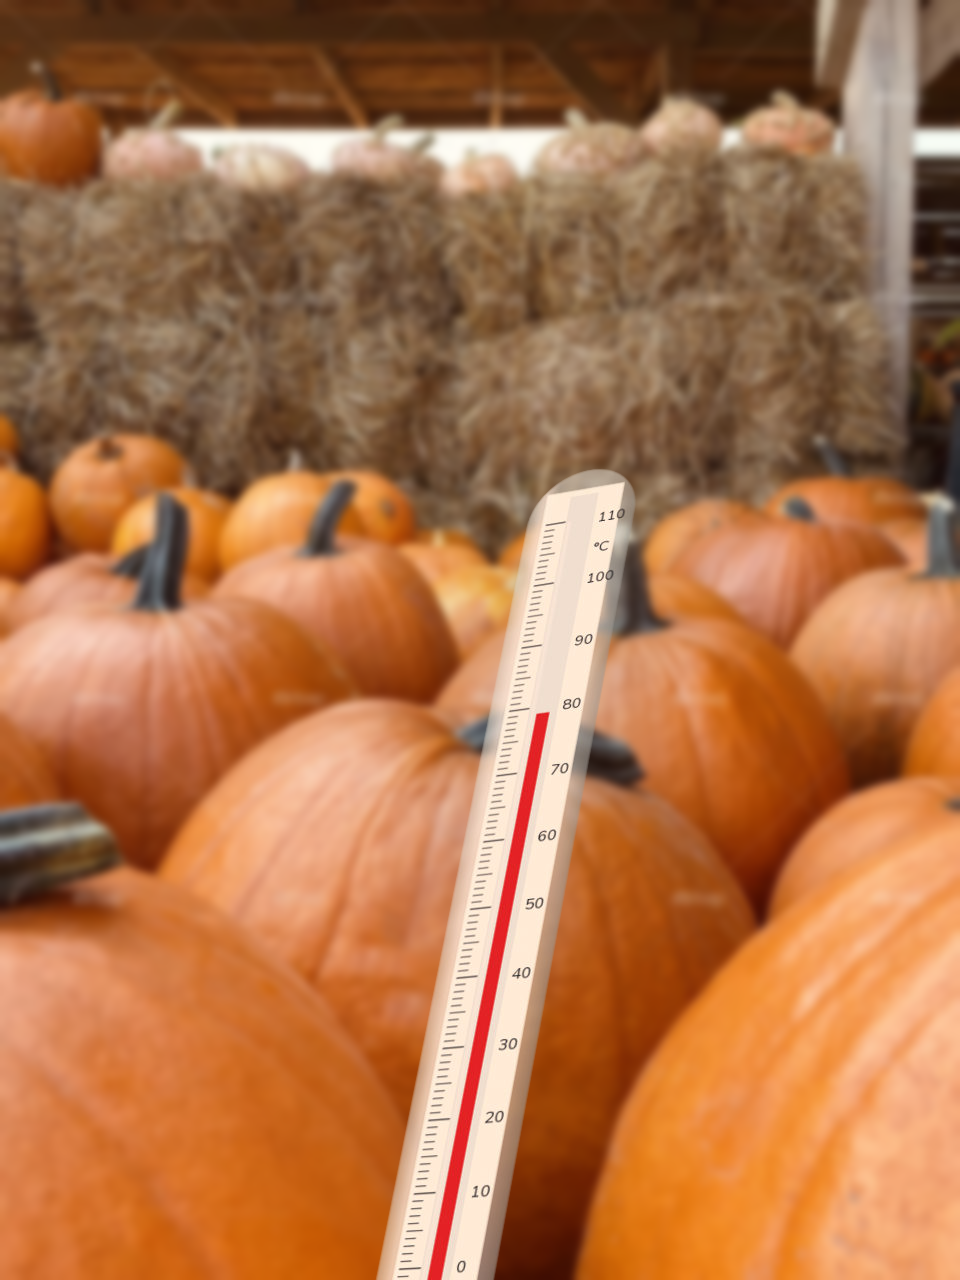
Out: 79,°C
